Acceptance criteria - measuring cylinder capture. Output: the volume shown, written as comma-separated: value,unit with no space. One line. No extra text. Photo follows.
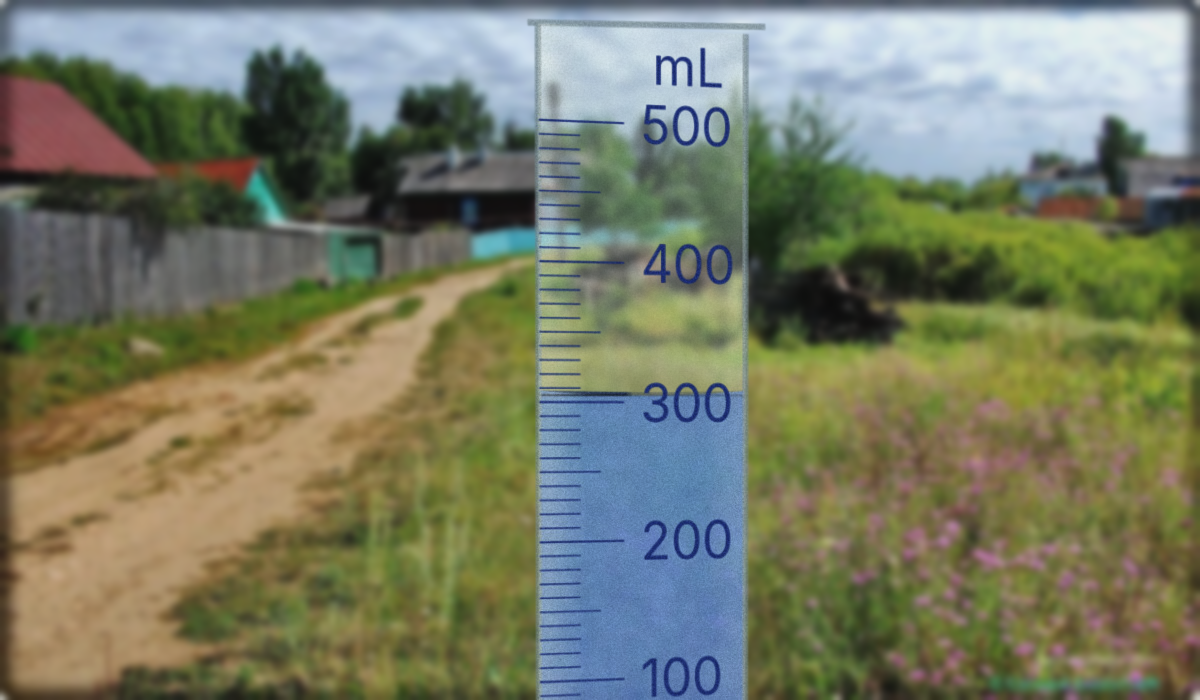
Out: 305,mL
